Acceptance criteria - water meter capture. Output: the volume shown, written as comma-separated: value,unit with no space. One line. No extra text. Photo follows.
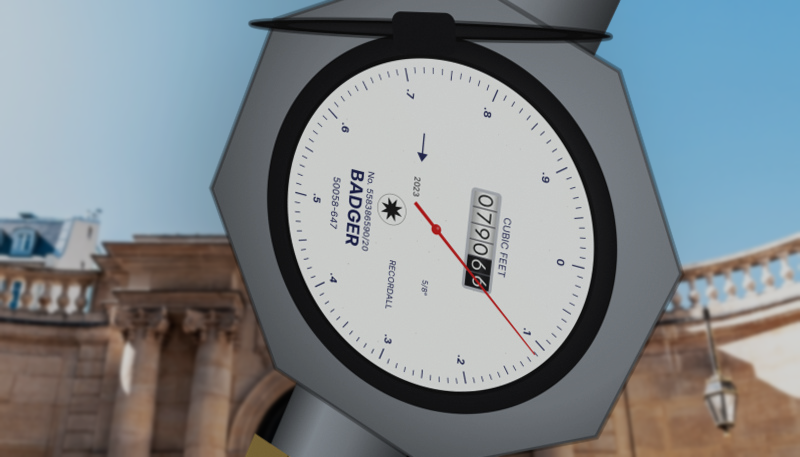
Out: 79066.11,ft³
